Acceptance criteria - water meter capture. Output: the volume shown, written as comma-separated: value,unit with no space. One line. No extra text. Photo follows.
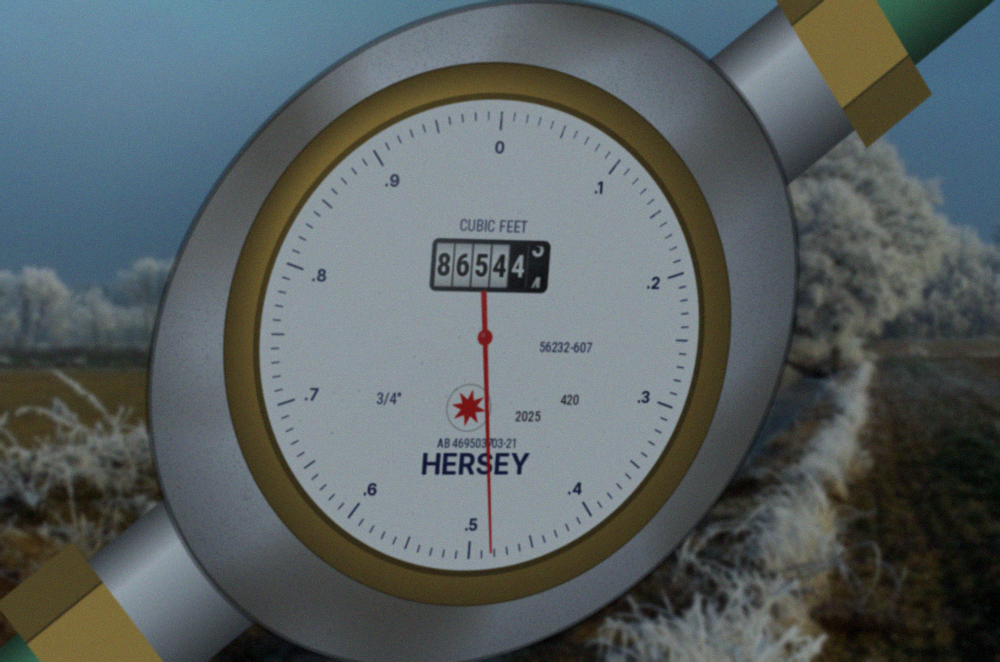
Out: 865443.48,ft³
